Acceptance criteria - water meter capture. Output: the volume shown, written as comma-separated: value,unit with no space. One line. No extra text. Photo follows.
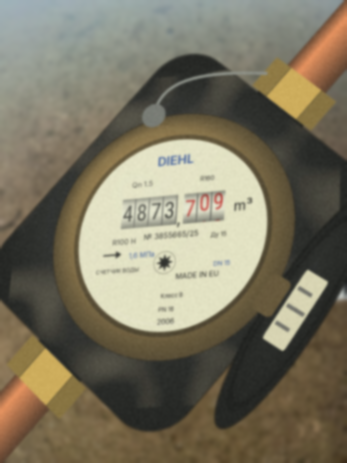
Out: 4873.709,m³
